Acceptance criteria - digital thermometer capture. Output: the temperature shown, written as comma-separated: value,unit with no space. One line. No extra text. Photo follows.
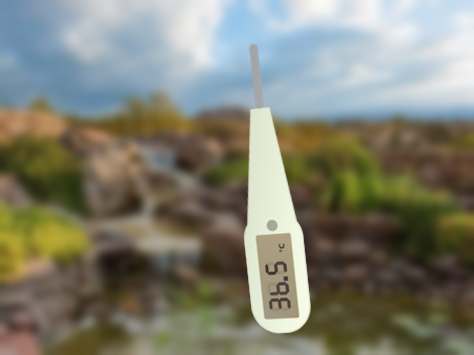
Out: 36.5,°C
